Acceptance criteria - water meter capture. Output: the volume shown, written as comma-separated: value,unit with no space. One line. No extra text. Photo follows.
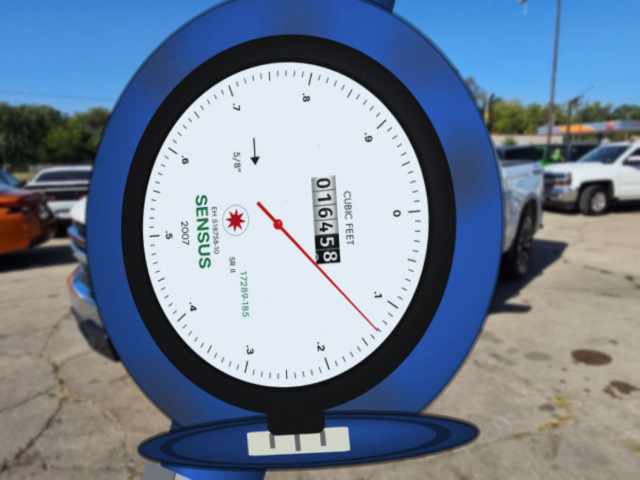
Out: 16458.13,ft³
